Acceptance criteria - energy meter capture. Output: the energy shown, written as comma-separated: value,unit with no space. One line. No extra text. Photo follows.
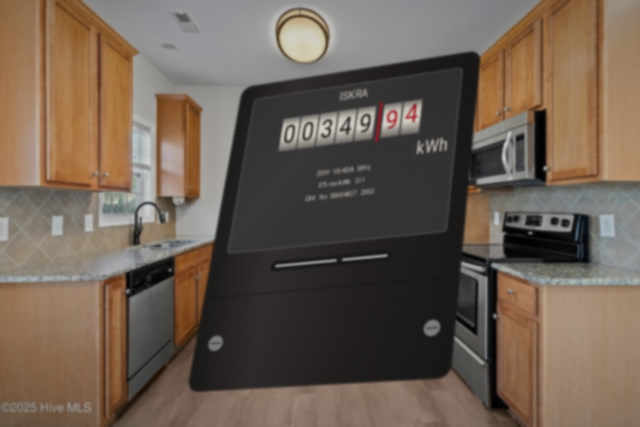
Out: 349.94,kWh
